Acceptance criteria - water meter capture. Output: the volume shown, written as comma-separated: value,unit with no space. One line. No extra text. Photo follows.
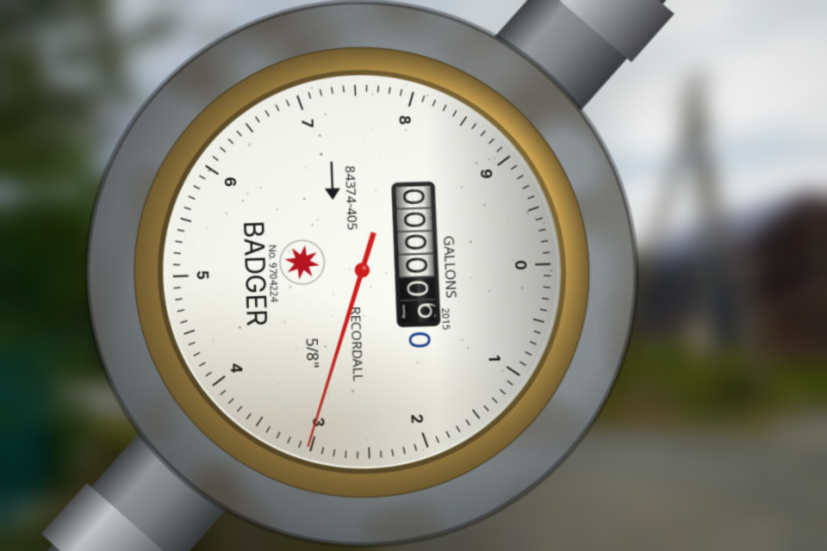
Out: 63.0,gal
